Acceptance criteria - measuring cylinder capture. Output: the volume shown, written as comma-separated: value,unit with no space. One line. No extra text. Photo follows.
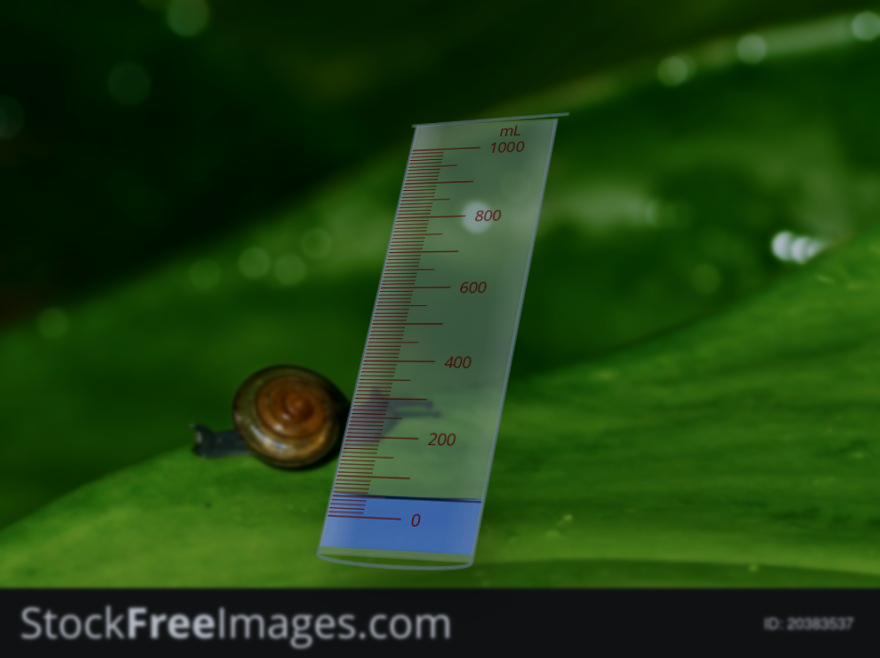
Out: 50,mL
